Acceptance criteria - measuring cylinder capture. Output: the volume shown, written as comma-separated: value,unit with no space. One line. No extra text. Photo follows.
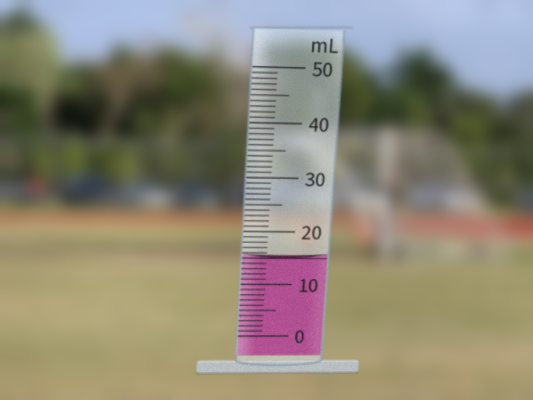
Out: 15,mL
